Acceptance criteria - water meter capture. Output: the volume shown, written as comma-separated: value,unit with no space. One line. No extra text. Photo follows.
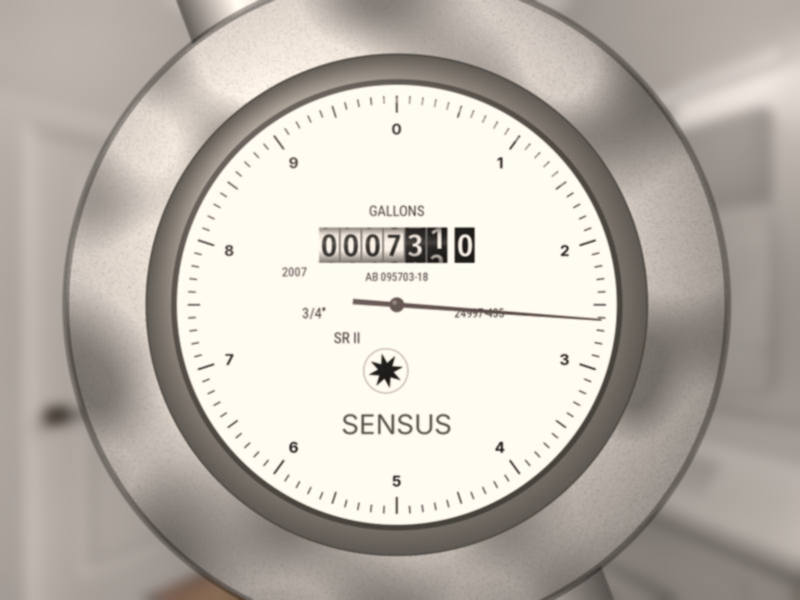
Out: 7312.6,gal
